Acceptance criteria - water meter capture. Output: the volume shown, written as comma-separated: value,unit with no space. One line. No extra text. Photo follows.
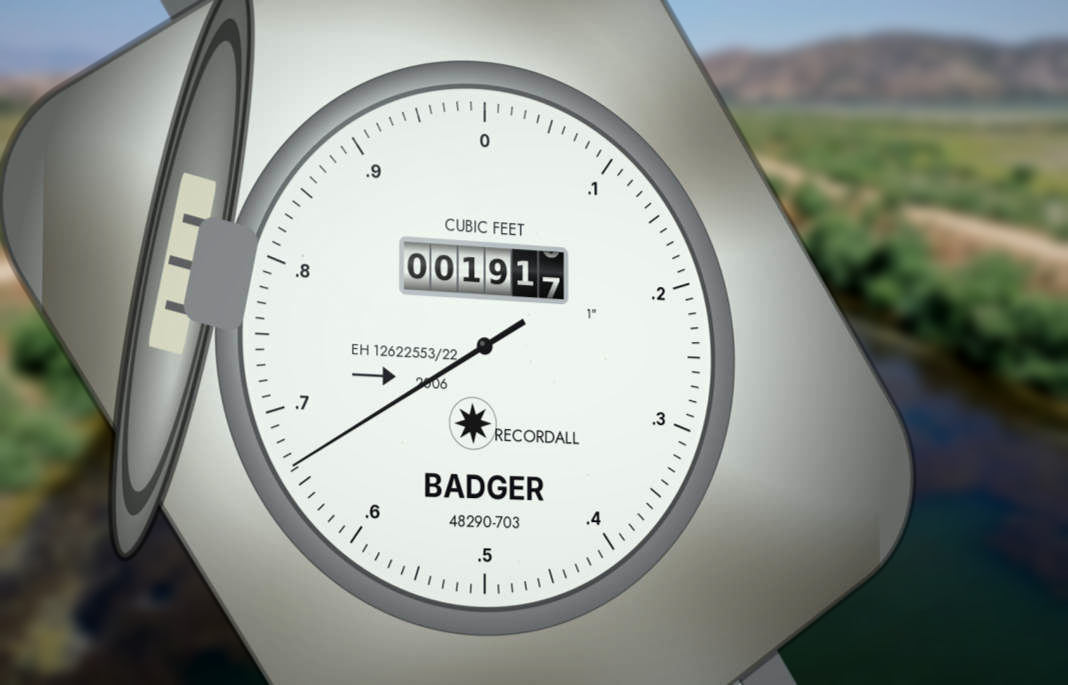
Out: 1916.66,ft³
